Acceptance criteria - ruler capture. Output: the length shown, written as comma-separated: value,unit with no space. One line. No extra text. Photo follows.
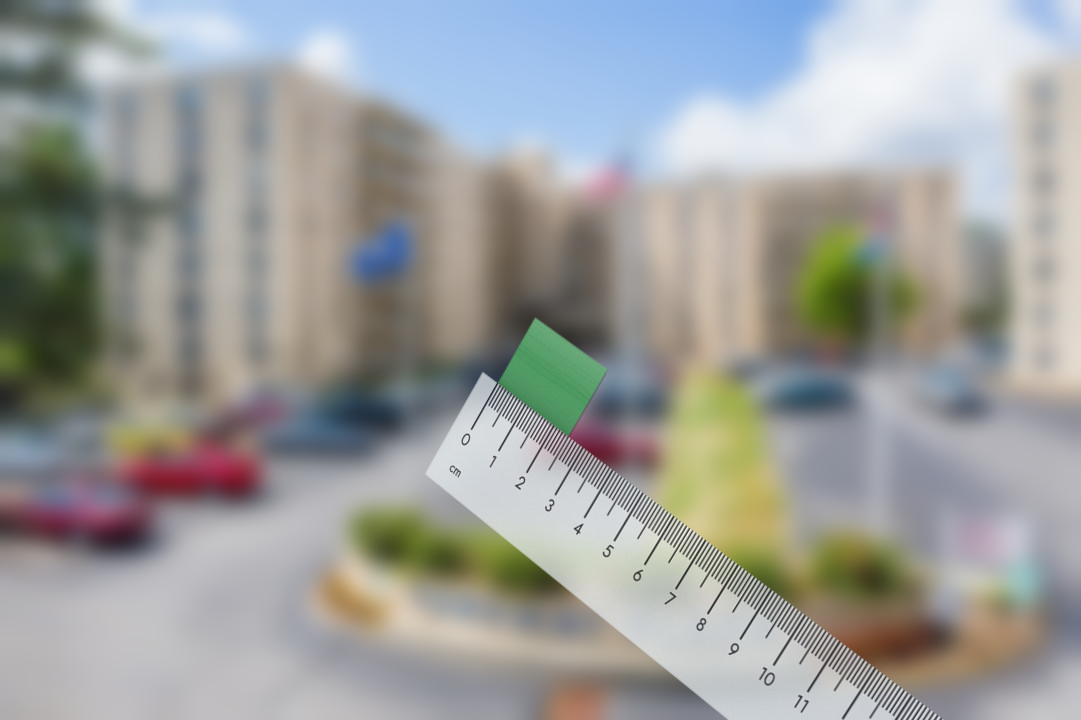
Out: 2.5,cm
